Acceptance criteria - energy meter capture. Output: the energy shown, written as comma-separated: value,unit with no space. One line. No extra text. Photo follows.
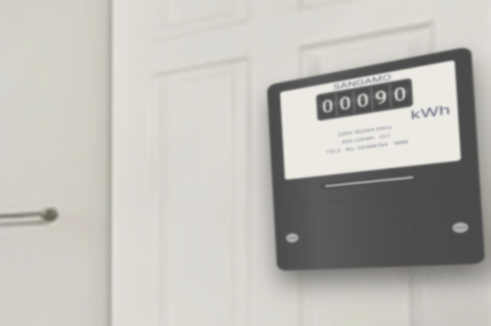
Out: 90,kWh
